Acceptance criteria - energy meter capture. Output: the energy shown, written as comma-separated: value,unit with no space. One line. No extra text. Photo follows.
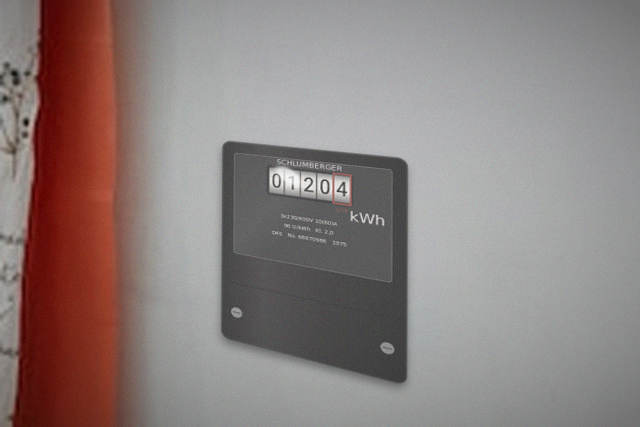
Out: 120.4,kWh
